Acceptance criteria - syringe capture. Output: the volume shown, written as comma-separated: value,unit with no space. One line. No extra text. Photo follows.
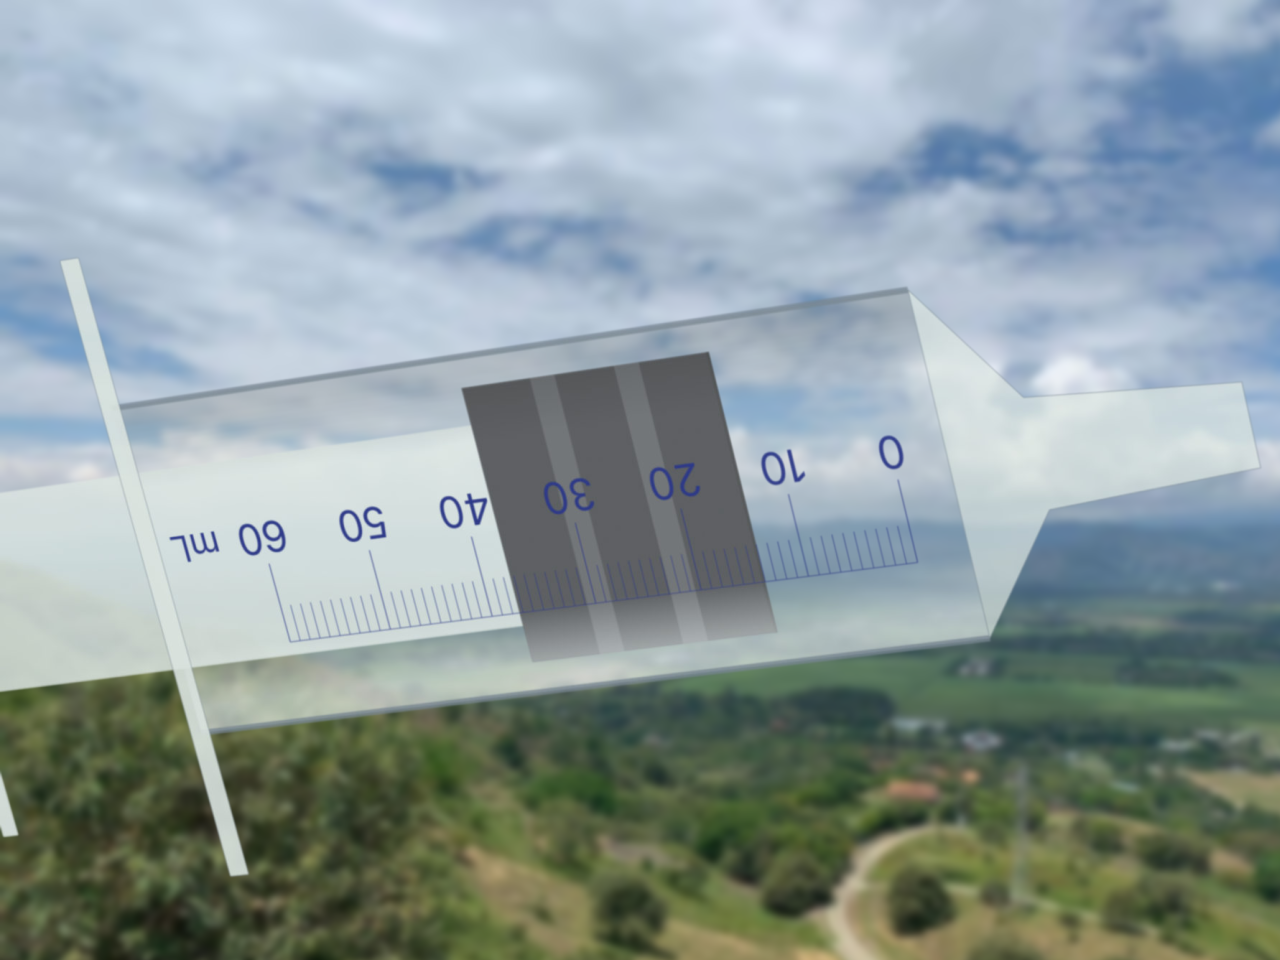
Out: 14,mL
